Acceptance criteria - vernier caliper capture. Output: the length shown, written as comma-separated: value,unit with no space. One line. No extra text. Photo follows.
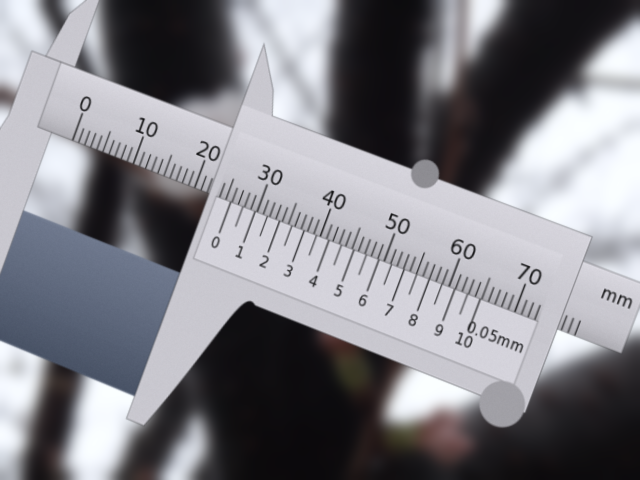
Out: 25.8,mm
